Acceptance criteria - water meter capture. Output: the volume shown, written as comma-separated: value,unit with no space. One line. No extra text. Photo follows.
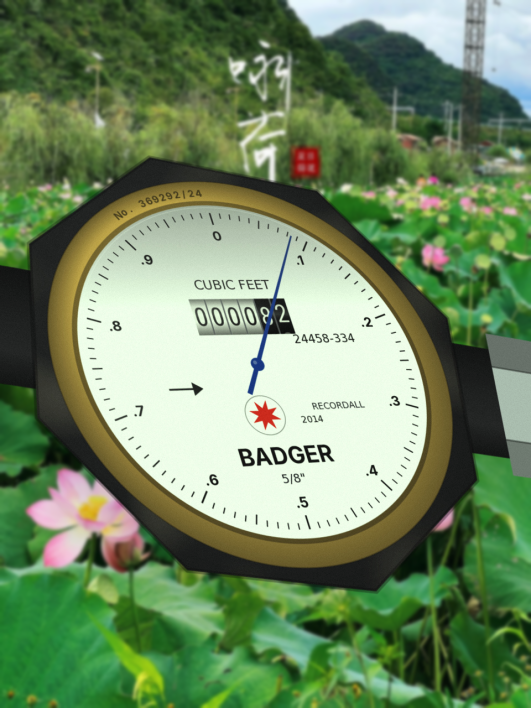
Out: 82.08,ft³
